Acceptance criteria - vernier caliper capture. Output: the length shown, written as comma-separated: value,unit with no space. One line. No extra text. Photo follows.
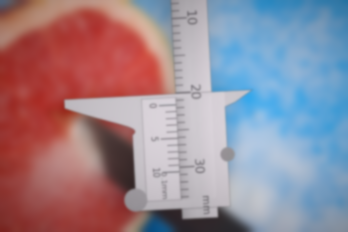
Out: 21.6,mm
